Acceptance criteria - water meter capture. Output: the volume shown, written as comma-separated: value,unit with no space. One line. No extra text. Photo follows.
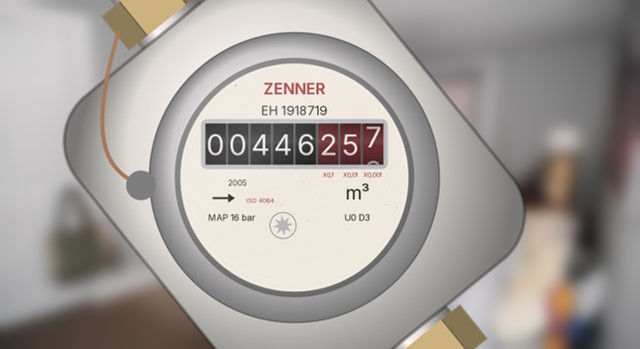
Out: 446.257,m³
